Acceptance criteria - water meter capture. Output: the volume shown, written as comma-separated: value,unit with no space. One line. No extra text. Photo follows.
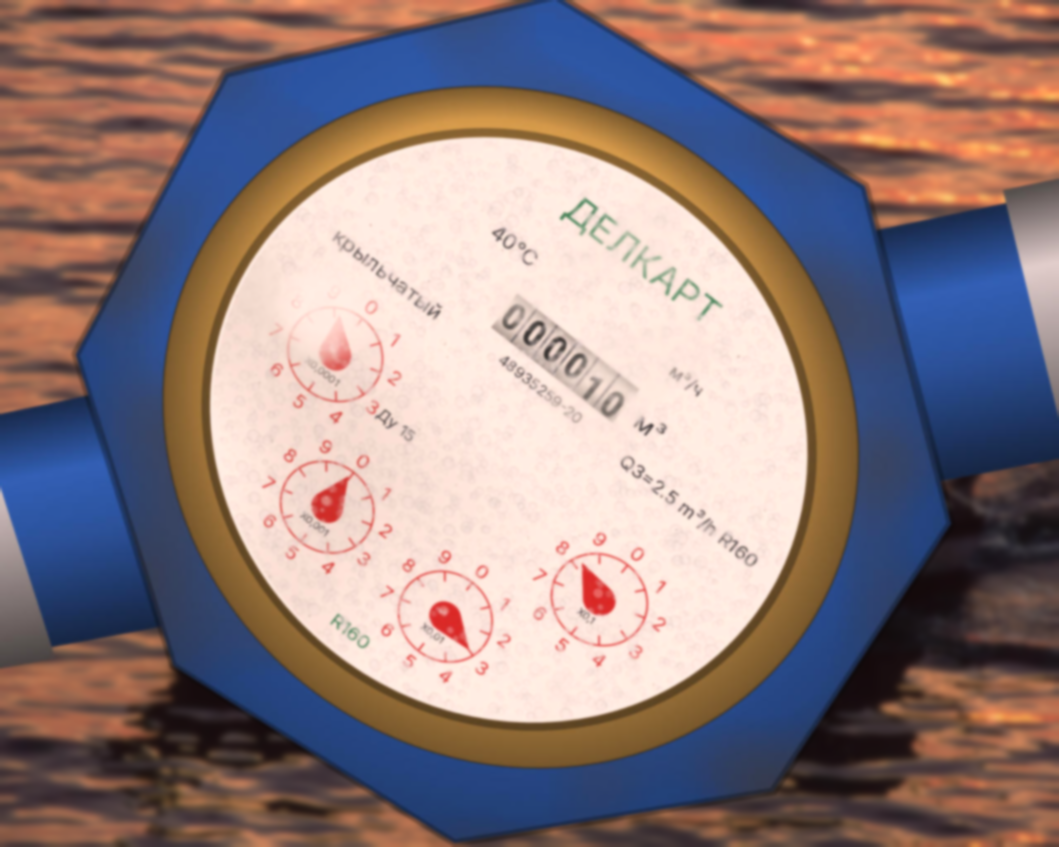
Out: 9.8299,m³
